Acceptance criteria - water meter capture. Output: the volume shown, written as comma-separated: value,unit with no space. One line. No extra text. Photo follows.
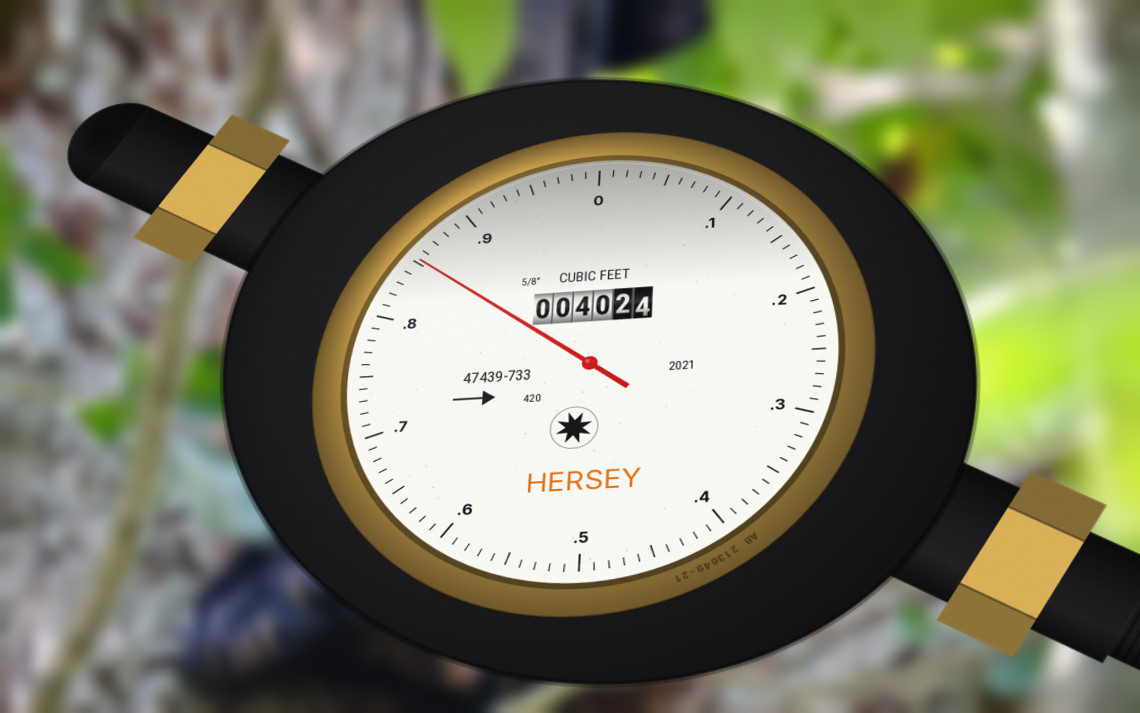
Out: 4023.85,ft³
